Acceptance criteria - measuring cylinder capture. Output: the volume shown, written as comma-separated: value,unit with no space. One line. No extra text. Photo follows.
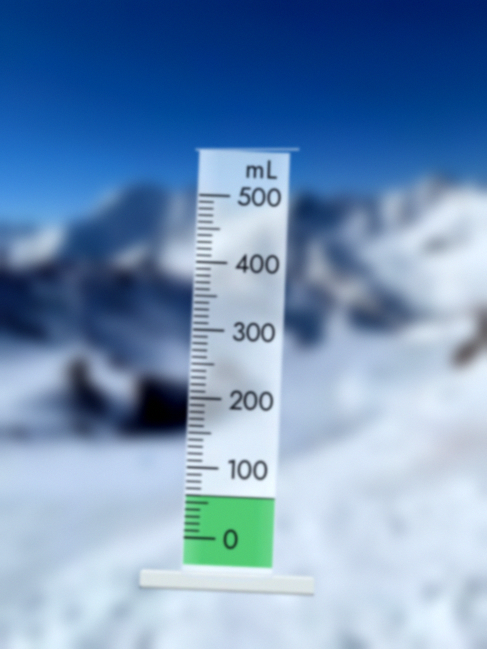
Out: 60,mL
